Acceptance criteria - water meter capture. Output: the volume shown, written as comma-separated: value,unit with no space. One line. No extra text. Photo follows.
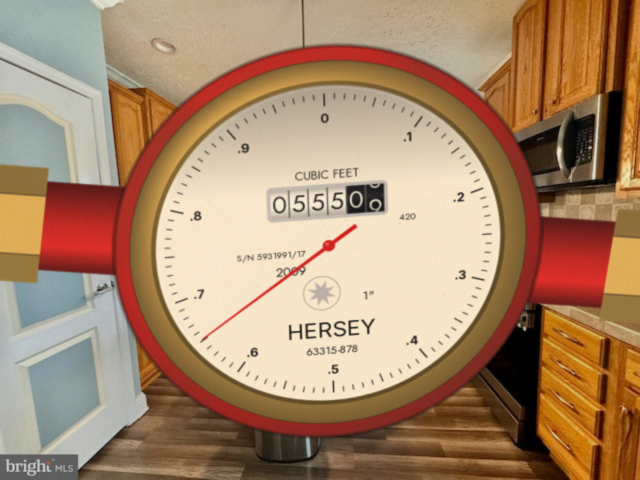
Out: 55508.65,ft³
